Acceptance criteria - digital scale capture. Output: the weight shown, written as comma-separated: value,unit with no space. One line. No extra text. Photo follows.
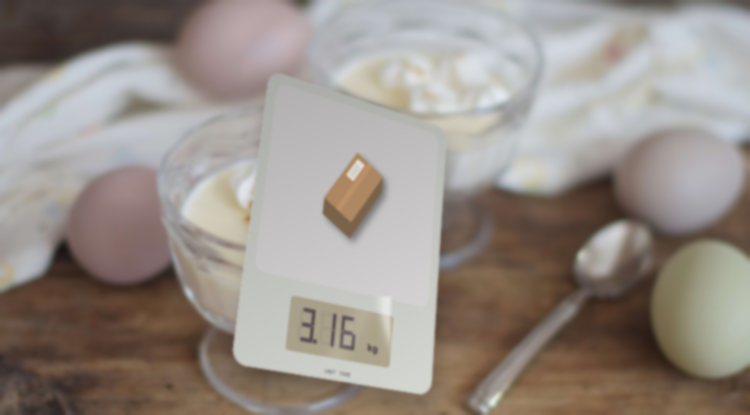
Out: 3.16,kg
